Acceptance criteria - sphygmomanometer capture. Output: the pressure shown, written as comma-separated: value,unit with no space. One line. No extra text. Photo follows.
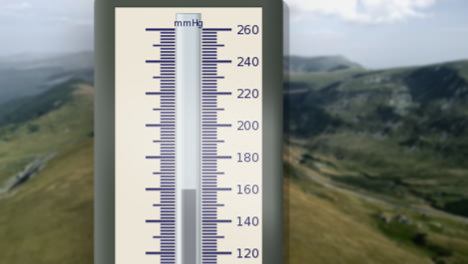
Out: 160,mmHg
